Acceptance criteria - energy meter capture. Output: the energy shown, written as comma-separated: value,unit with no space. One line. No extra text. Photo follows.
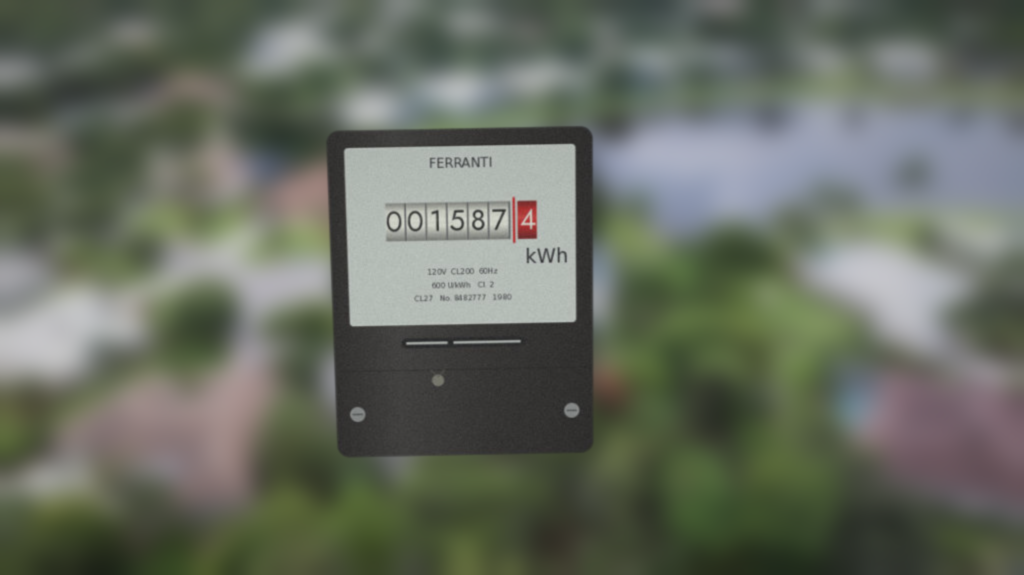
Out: 1587.4,kWh
